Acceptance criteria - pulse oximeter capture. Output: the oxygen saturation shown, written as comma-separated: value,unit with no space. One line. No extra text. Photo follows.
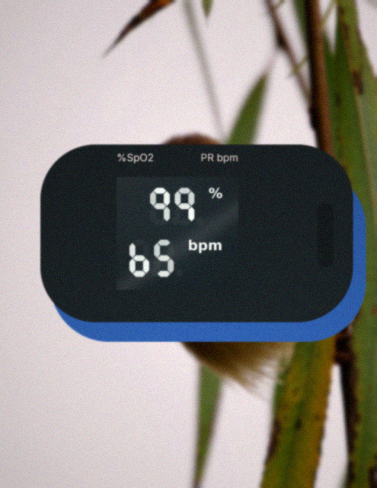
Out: 99,%
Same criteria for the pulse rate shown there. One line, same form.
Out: 65,bpm
